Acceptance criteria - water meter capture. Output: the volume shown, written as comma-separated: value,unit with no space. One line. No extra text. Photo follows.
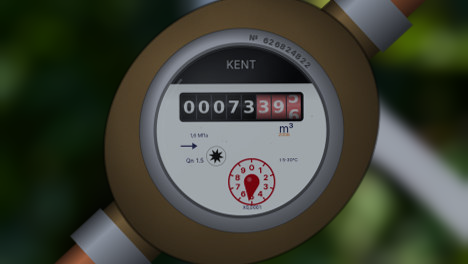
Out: 73.3955,m³
